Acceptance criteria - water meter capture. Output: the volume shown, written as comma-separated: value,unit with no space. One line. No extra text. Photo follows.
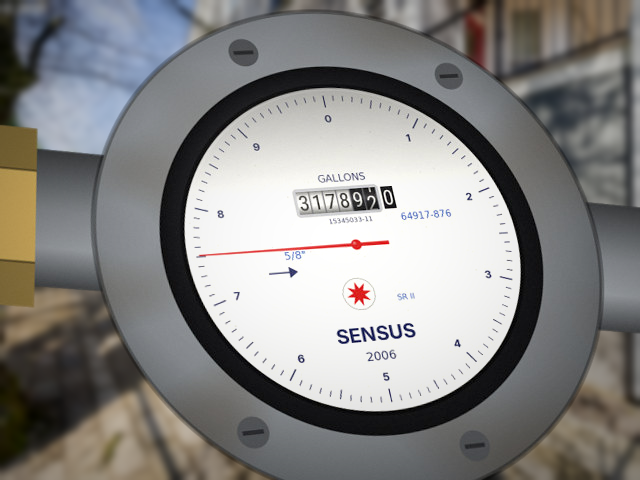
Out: 3178917.5,gal
